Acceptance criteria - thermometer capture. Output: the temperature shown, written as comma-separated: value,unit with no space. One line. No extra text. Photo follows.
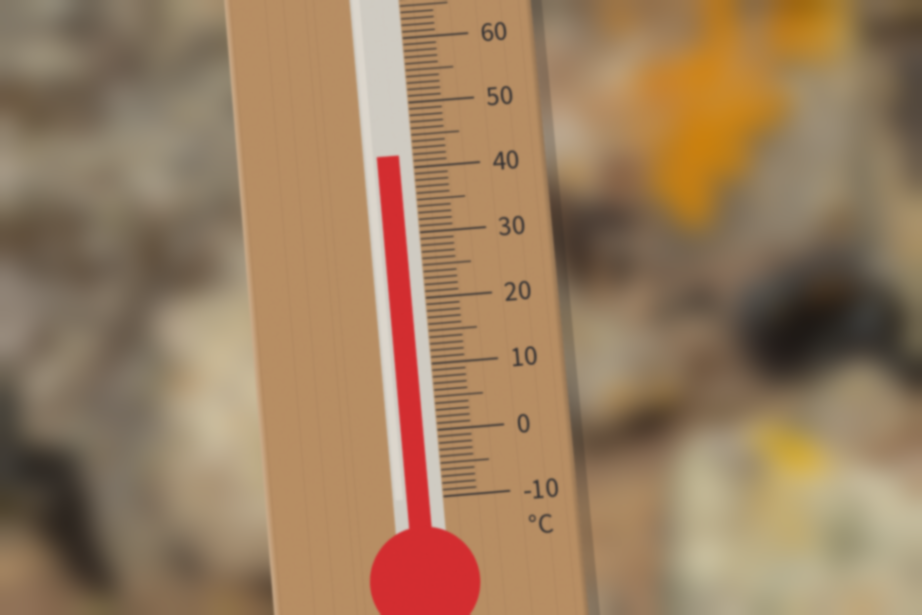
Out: 42,°C
